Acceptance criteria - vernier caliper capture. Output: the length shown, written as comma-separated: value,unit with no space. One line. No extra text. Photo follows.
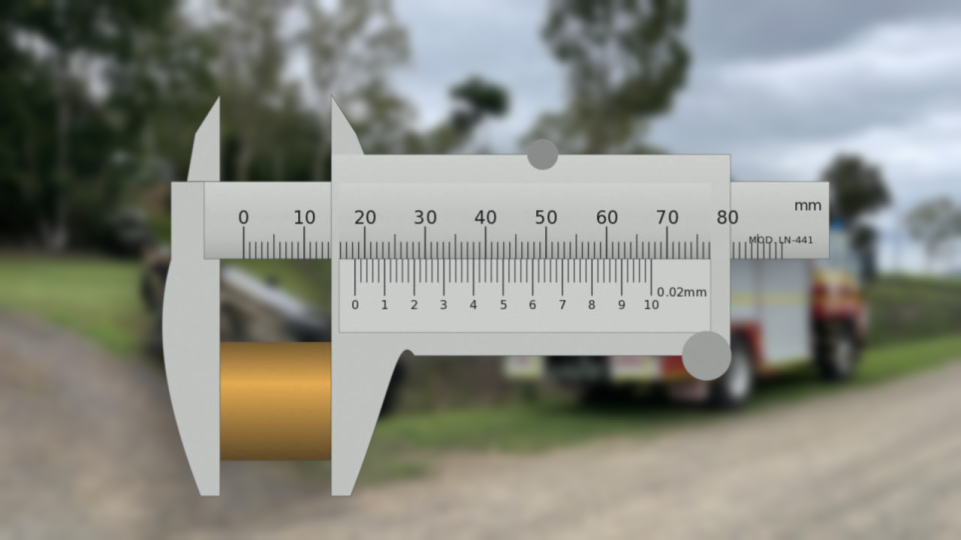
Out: 18.4,mm
